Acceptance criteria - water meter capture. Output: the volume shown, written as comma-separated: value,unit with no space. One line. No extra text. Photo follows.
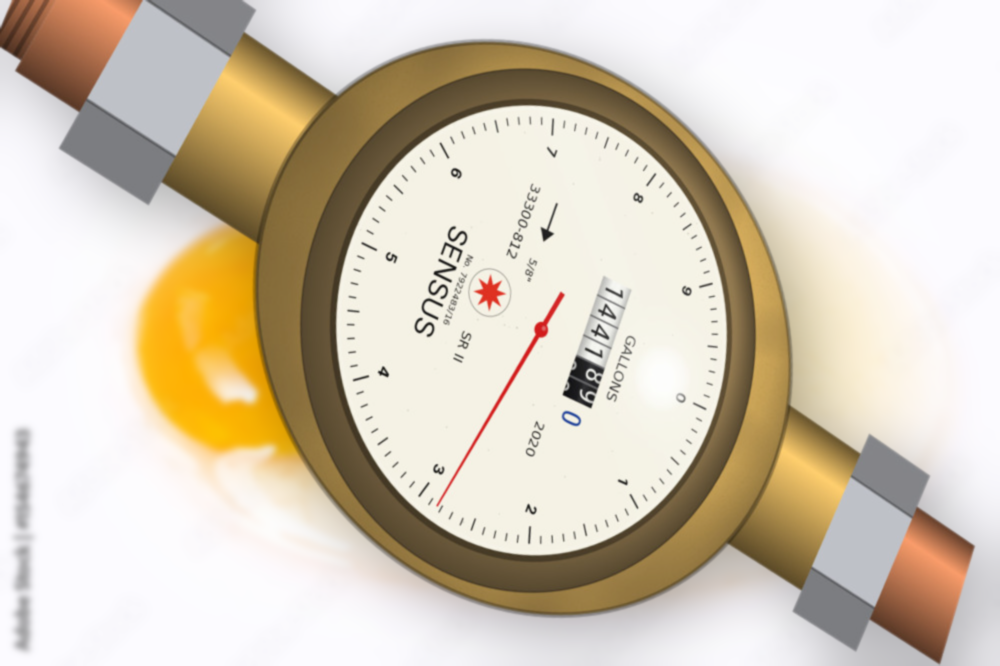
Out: 1441892.8,gal
